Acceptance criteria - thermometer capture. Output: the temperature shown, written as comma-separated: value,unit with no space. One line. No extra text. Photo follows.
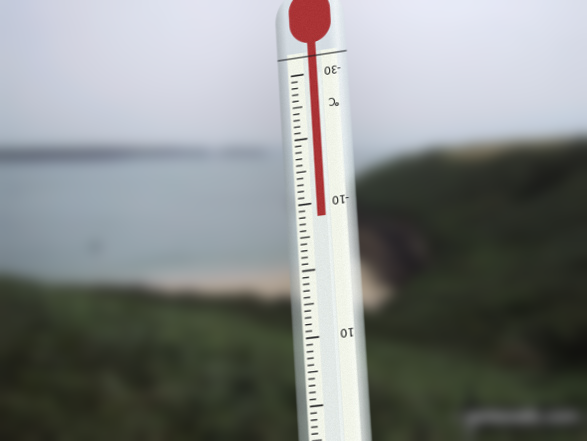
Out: -8,°C
